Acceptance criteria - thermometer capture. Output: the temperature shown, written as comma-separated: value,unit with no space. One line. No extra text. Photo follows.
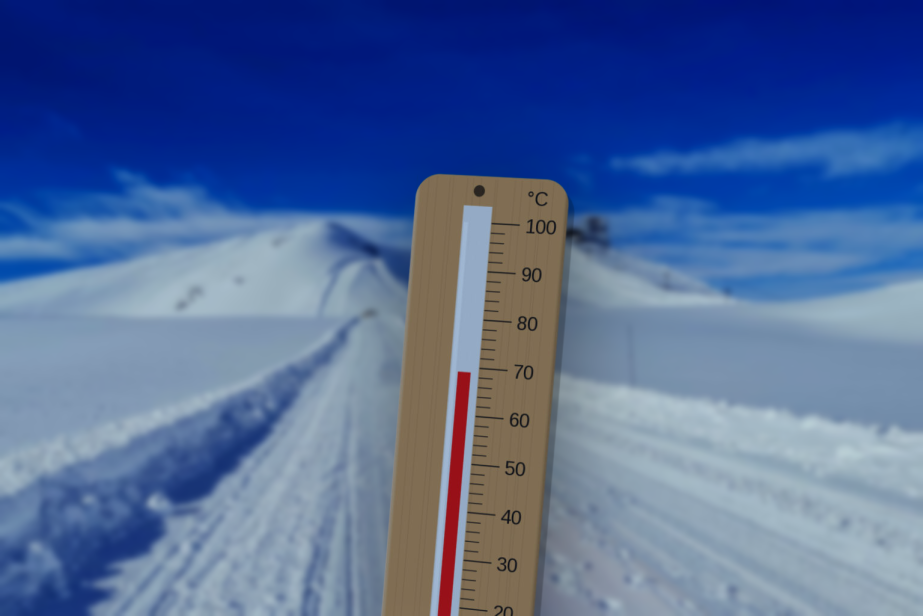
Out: 69,°C
